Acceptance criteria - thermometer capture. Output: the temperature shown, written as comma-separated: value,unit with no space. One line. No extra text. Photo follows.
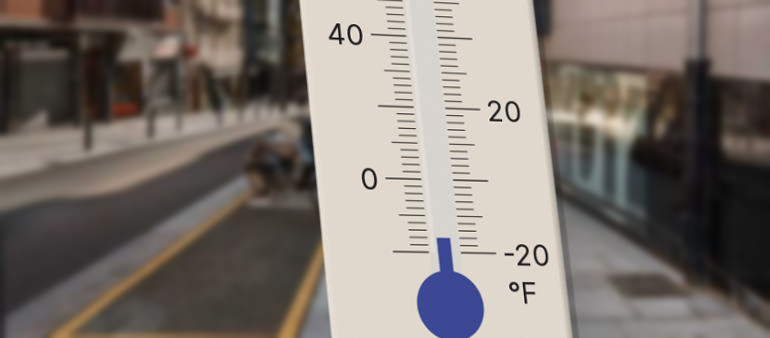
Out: -16,°F
